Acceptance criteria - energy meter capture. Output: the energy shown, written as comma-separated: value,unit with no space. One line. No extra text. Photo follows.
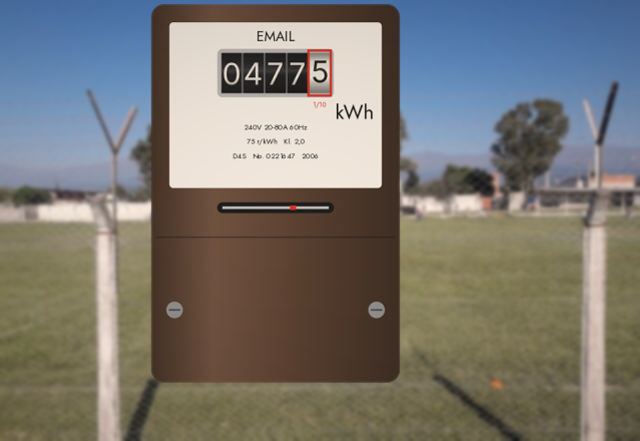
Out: 477.5,kWh
